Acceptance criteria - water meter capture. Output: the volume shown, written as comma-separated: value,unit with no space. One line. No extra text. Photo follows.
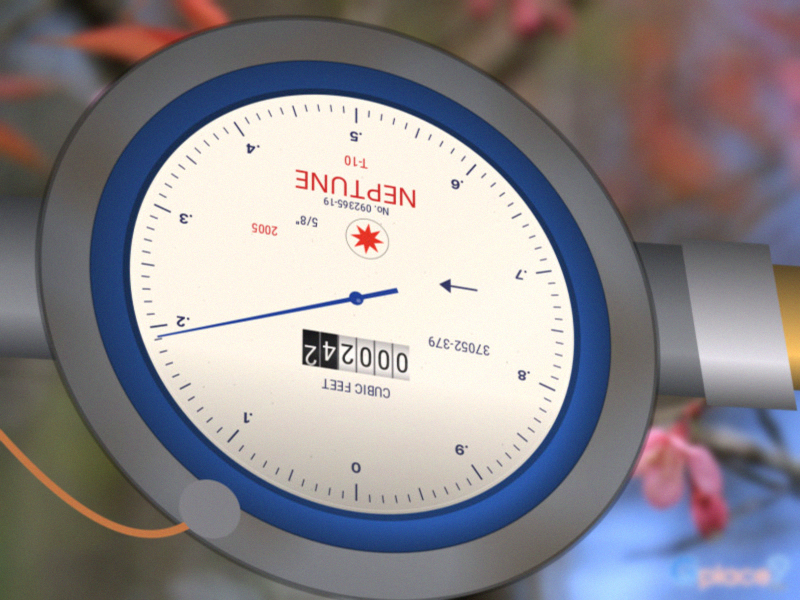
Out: 242.19,ft³
